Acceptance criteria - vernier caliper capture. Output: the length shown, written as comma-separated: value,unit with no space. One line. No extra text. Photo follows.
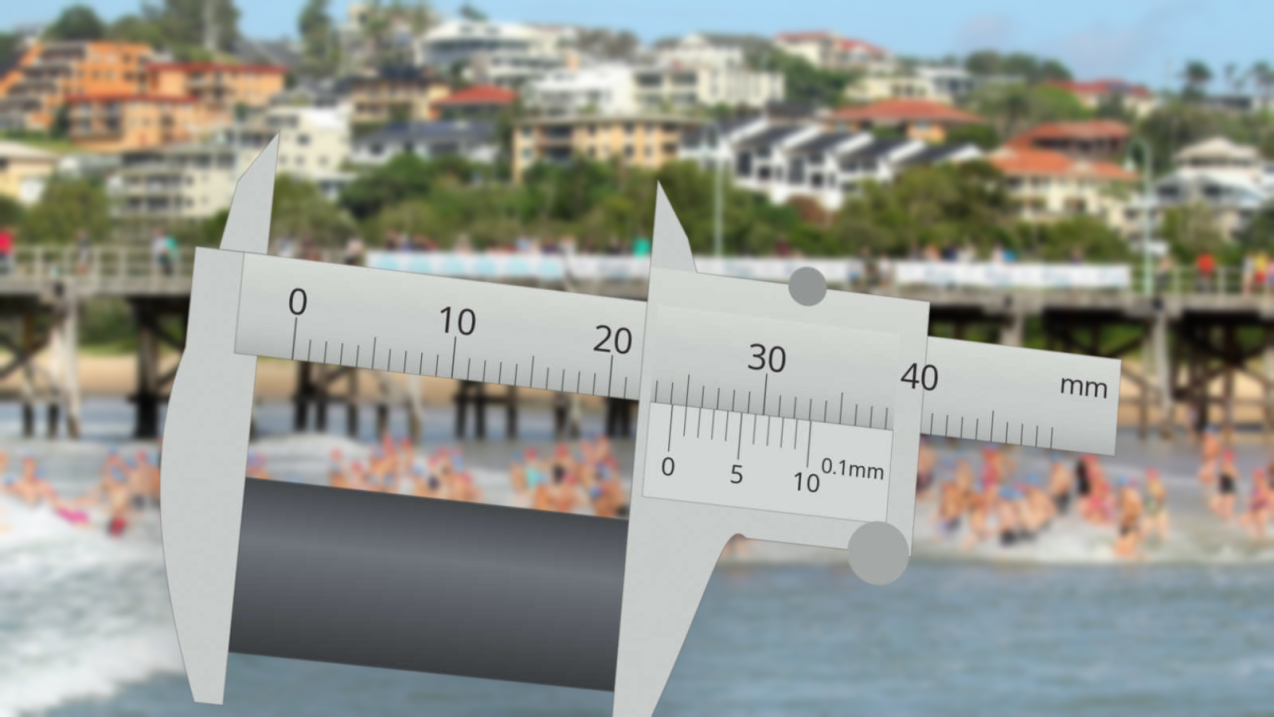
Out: 24.1,mm
